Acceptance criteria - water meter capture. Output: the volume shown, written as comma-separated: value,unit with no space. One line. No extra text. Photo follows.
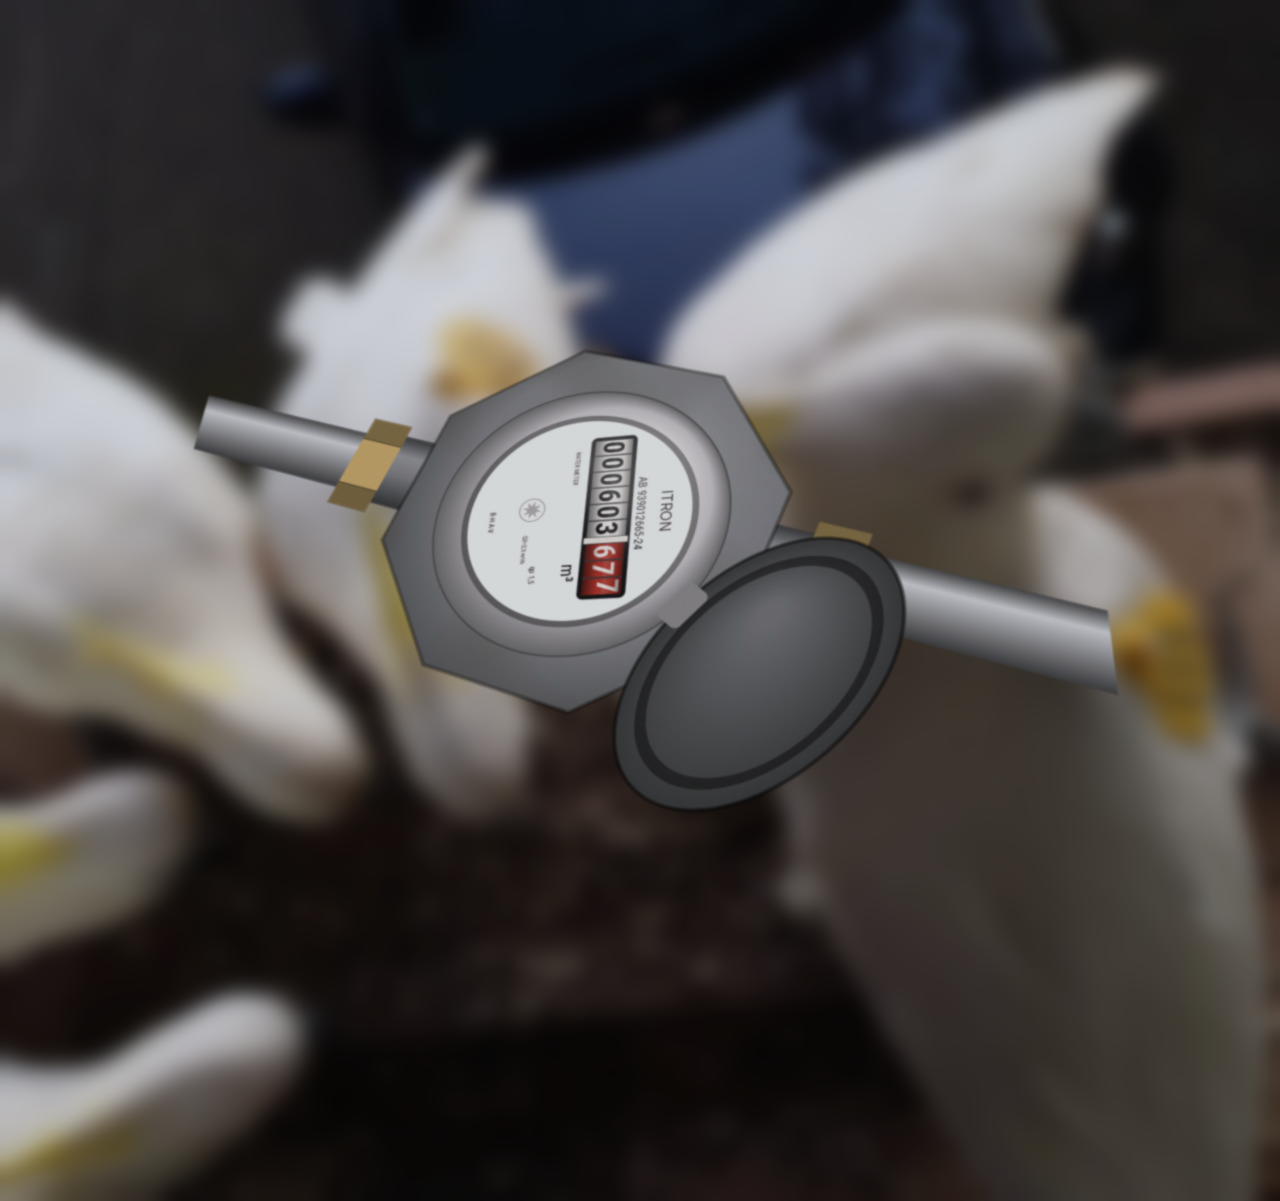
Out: 603.677,m³
